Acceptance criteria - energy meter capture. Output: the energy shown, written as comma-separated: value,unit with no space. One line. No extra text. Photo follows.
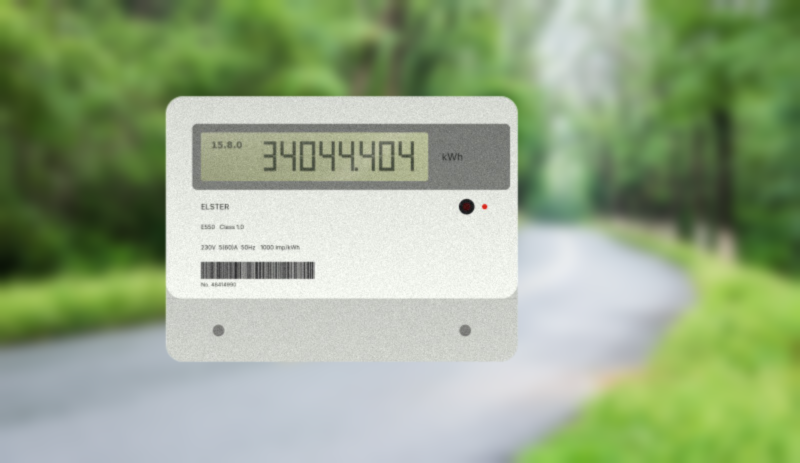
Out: 34044.404,kWh
